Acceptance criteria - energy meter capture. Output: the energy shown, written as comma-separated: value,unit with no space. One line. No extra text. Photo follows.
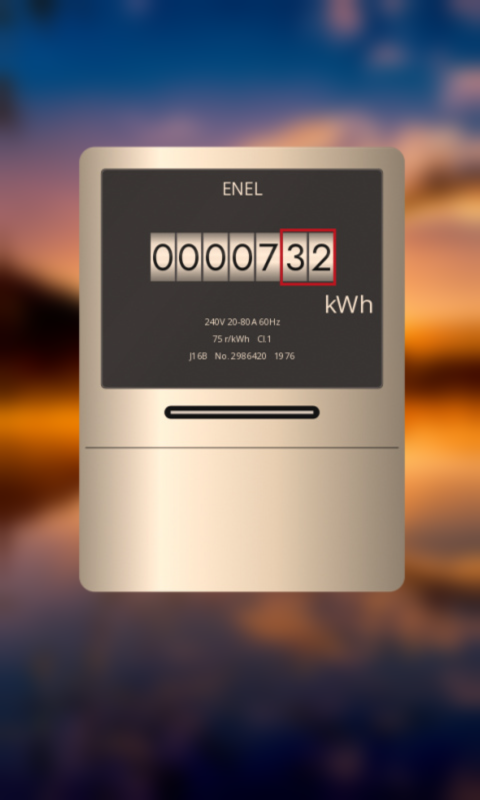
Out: 7.32,kWh
